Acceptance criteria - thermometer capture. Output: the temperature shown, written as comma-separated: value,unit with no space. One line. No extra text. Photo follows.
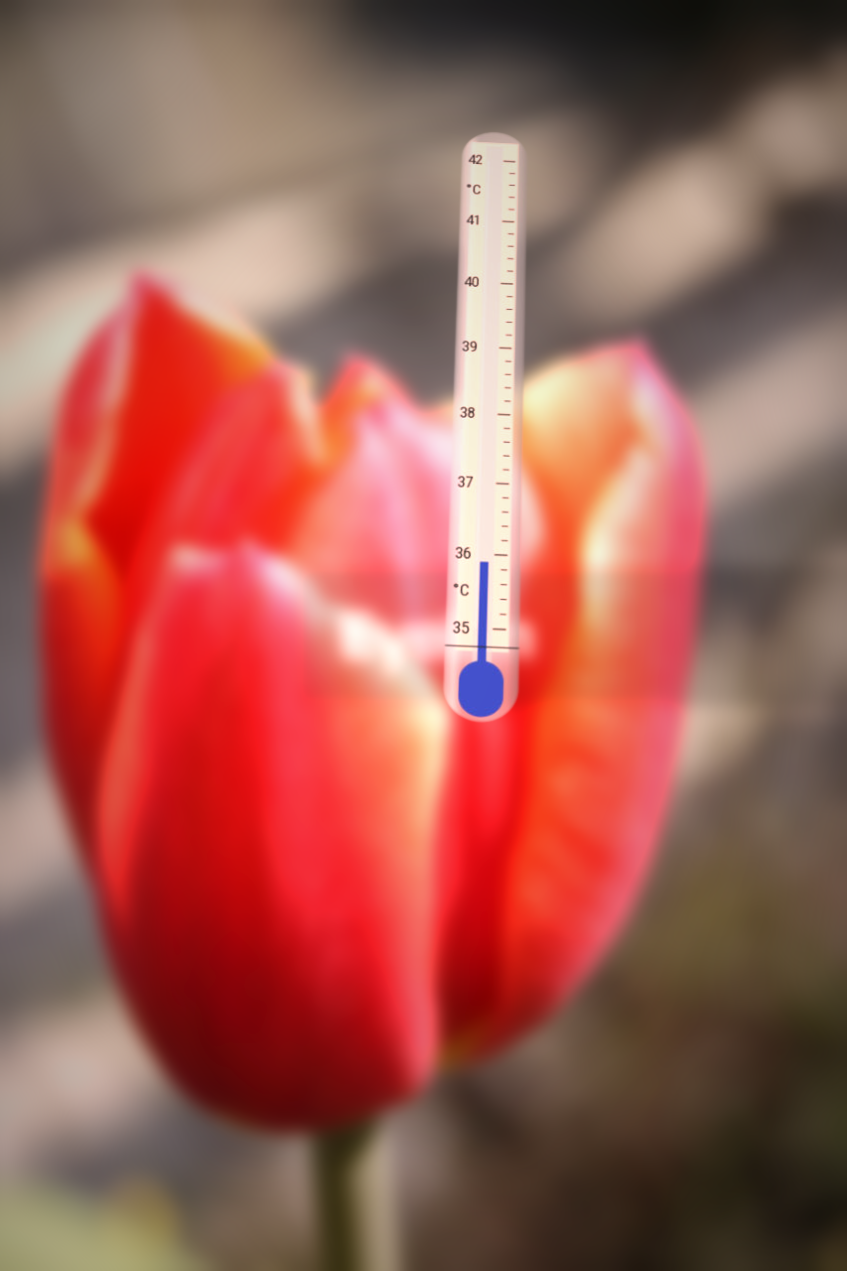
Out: 35.9,°C
